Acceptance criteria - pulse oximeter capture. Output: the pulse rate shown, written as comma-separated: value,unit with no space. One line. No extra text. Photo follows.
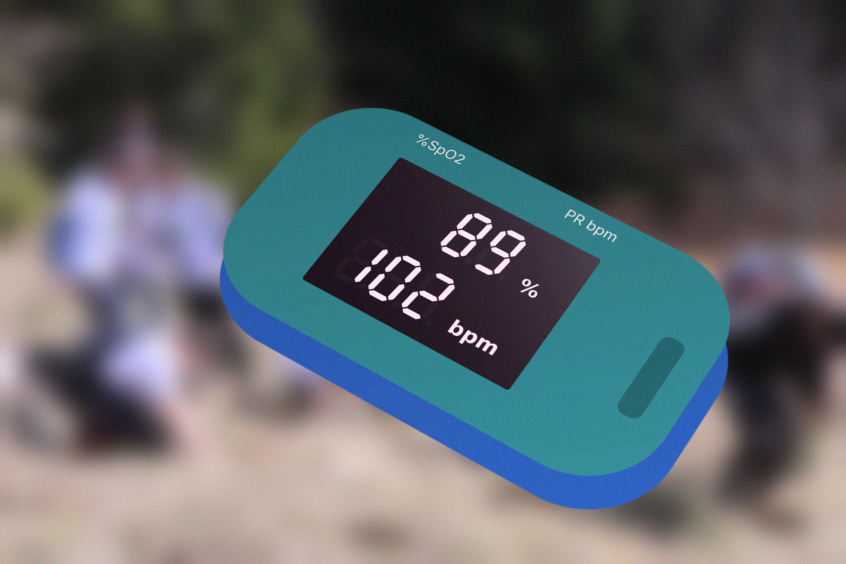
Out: 102,bpm
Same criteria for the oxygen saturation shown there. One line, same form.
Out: 89,%
